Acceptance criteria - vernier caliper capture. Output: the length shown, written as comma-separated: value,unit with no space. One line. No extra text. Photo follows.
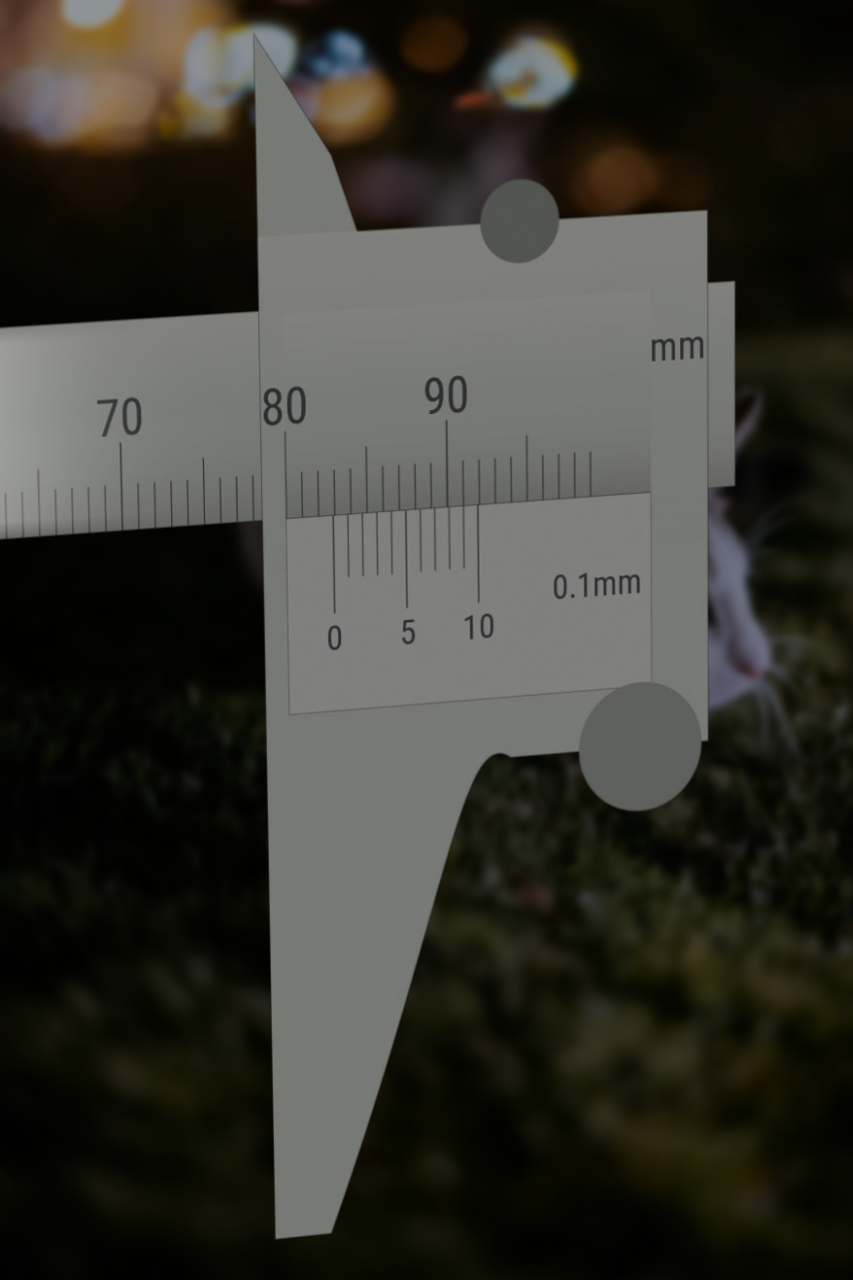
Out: 82.9,mm
